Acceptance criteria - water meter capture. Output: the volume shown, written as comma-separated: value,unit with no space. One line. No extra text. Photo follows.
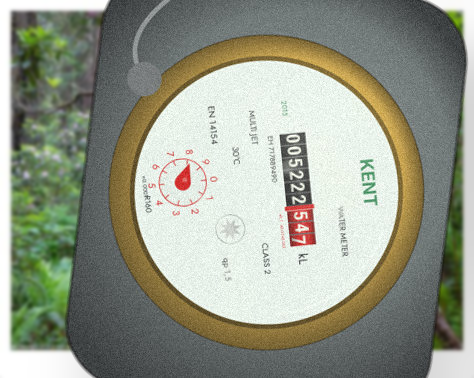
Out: 5222.5468,kL
